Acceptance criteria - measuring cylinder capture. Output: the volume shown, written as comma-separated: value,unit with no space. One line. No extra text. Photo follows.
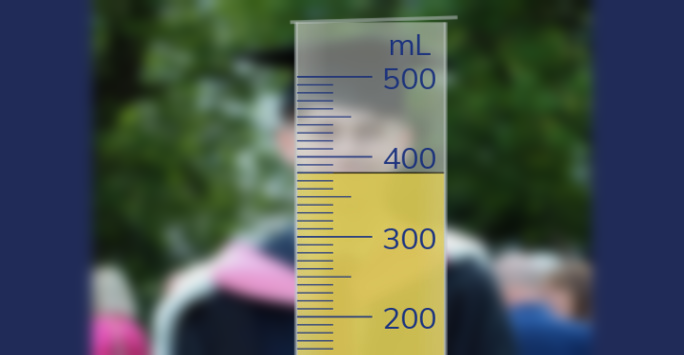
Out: 380,mL
